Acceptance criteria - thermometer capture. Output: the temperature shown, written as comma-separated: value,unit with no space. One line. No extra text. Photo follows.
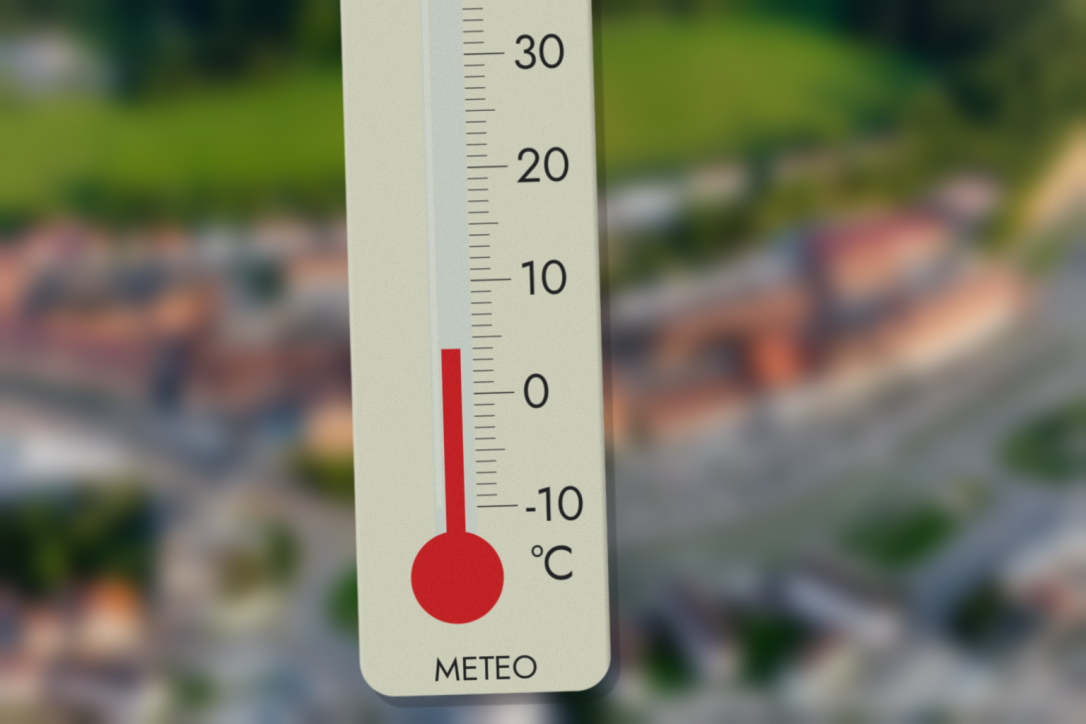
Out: 4,°C
